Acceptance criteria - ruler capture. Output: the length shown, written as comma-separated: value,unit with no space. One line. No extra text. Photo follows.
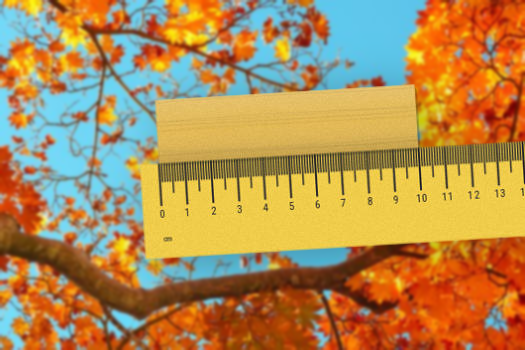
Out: 10,cm
